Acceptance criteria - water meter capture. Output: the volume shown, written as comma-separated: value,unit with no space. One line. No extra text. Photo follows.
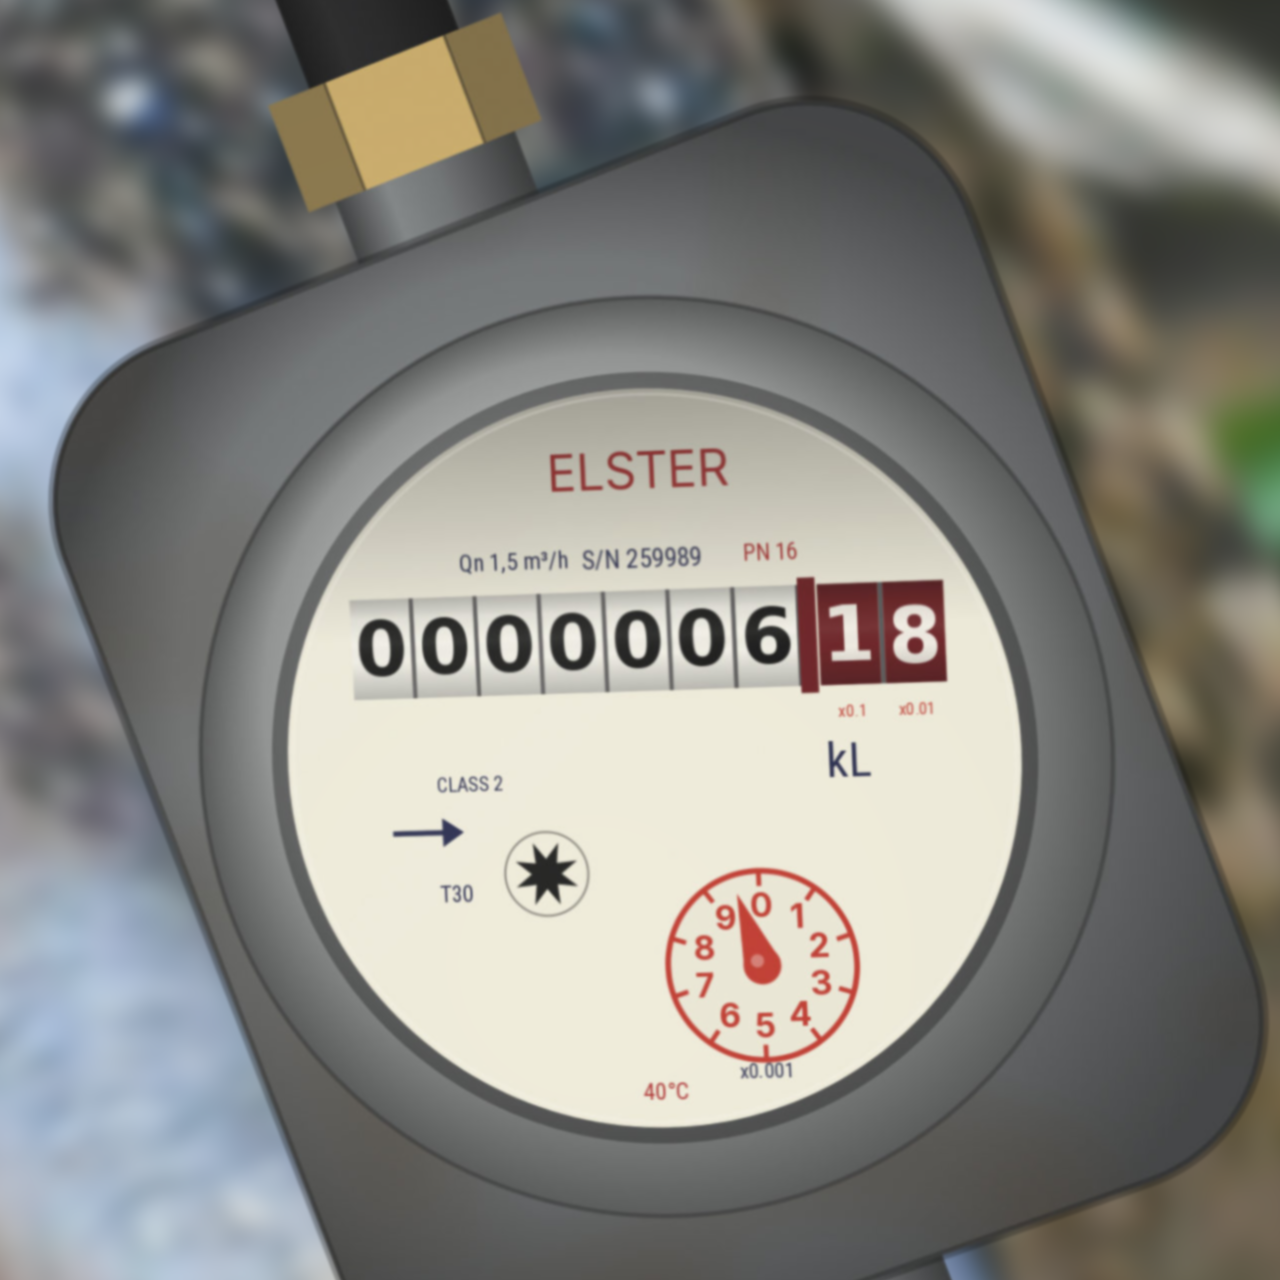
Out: 6.179,kL
